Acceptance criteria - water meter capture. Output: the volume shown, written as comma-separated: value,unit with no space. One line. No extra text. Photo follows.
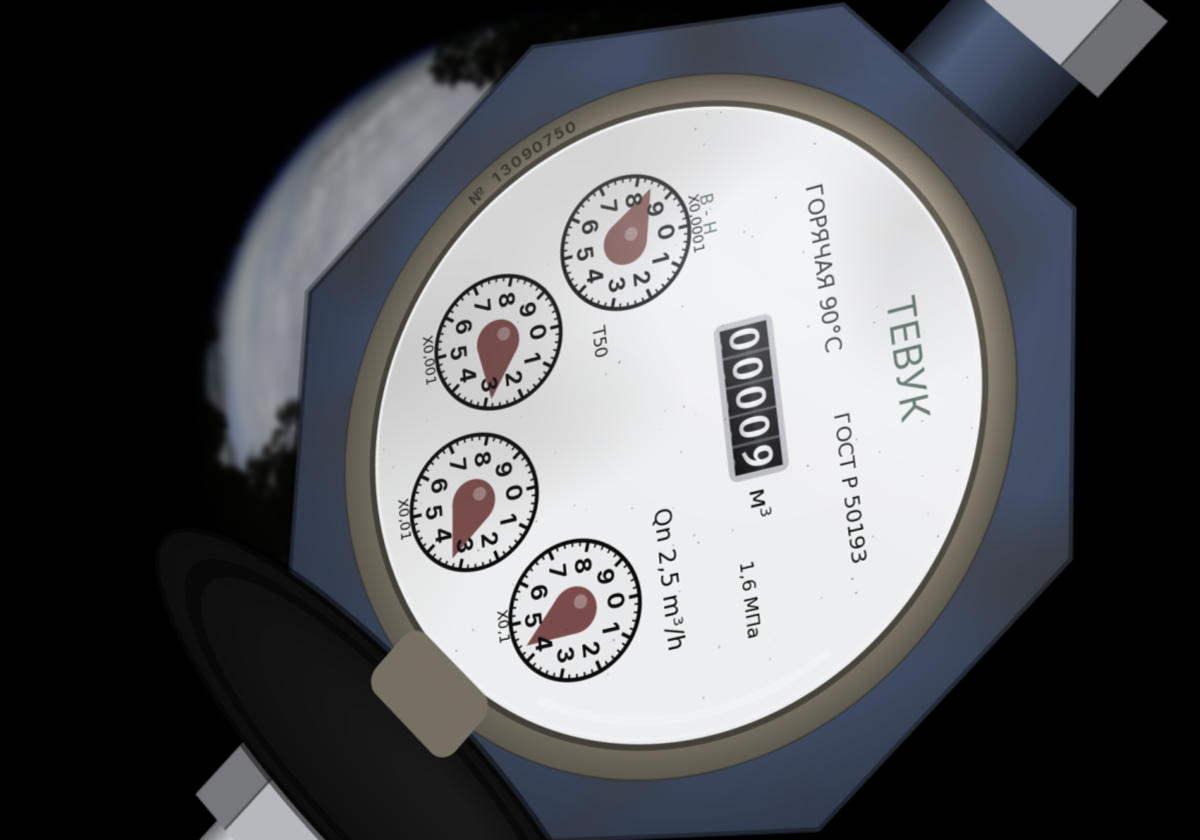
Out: 9.4328,m³
